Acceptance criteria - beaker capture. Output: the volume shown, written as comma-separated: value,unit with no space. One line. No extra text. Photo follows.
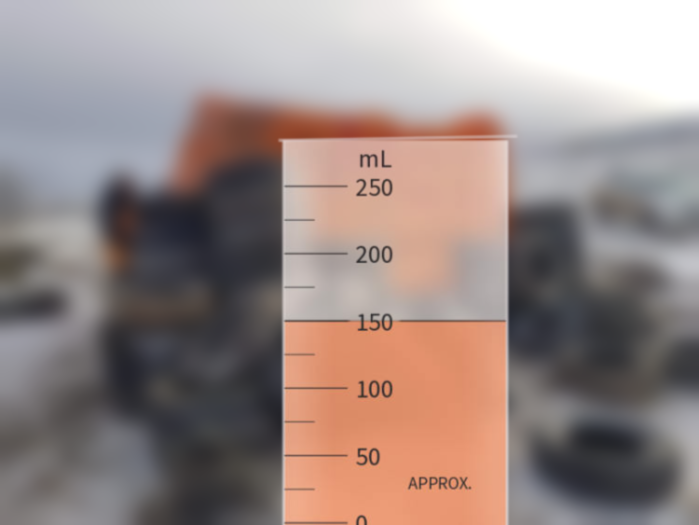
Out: 150,mL
